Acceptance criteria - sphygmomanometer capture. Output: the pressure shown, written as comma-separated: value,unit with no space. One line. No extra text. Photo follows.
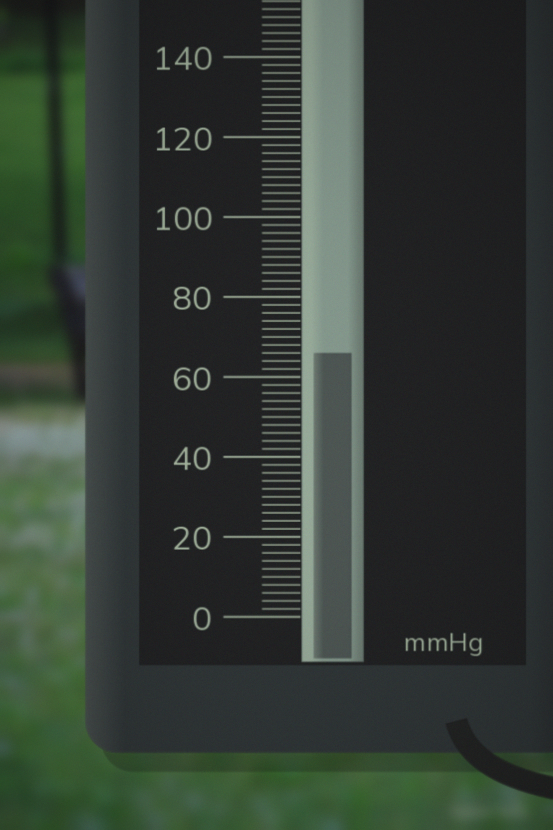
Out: 66,mmHg
